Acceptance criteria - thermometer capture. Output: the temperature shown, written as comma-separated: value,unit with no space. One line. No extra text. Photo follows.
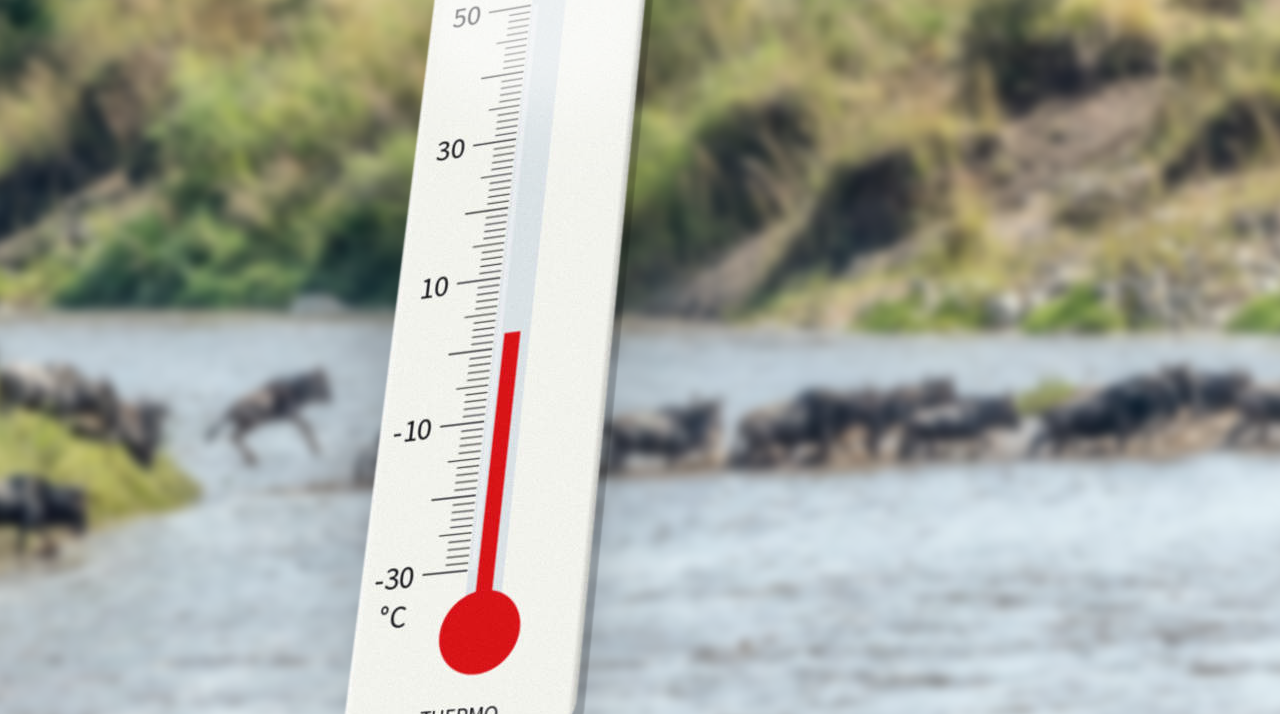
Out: 2,°C
